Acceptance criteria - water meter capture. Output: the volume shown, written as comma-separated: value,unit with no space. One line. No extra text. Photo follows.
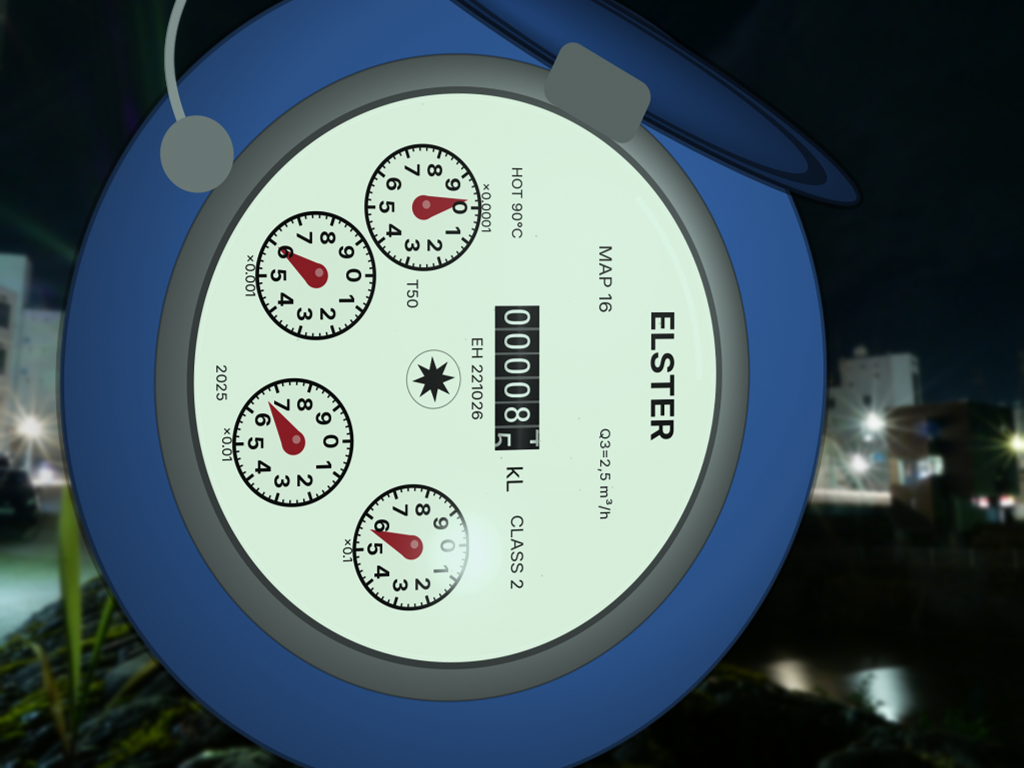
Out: 84.5659,kL
